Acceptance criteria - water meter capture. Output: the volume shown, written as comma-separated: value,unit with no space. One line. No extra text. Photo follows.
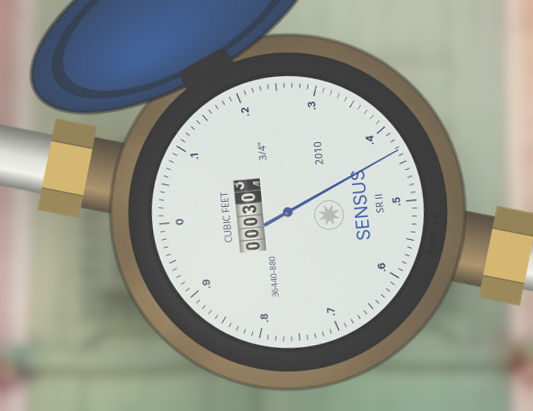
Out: 303.43,ft³
